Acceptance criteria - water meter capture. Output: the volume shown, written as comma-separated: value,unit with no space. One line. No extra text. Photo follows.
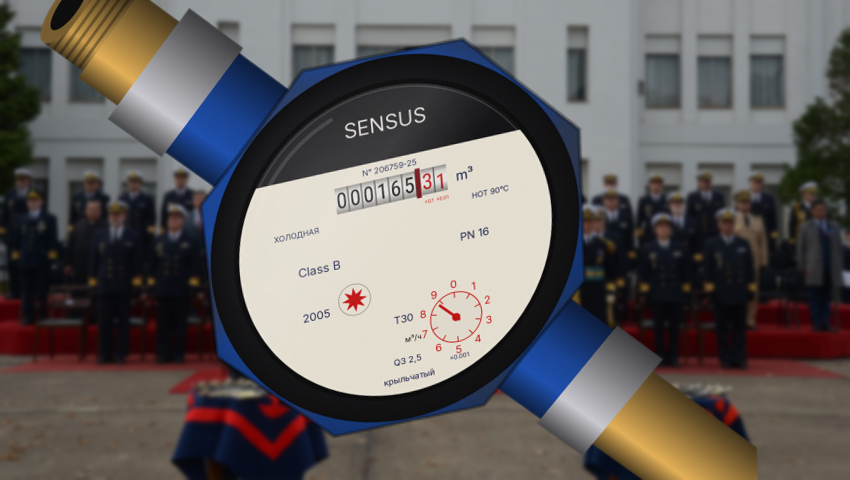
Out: 165.308,m³
